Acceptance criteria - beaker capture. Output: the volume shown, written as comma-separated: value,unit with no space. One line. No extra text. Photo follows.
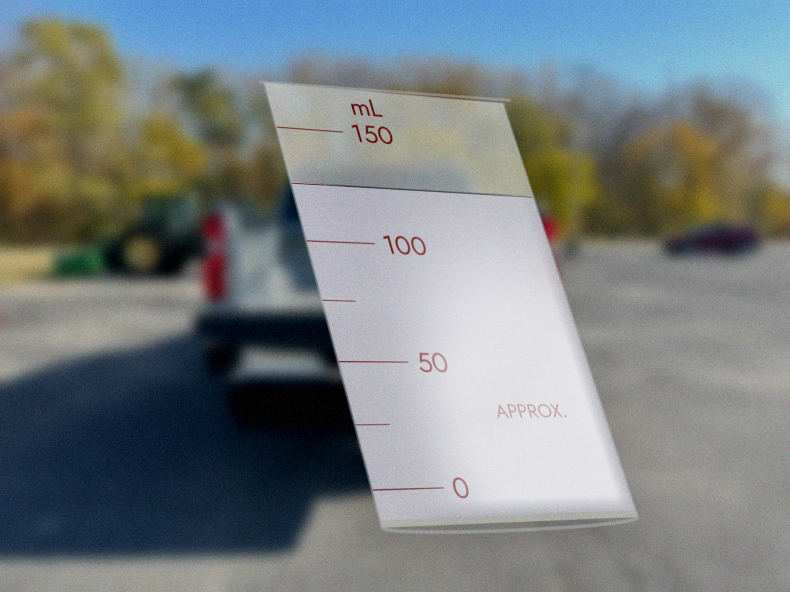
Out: 125,mL
